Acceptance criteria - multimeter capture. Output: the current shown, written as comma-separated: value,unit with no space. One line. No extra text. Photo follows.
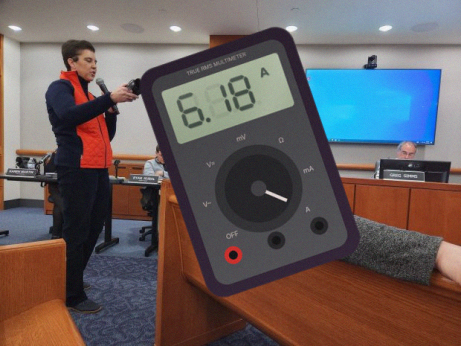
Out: 6.18,A
